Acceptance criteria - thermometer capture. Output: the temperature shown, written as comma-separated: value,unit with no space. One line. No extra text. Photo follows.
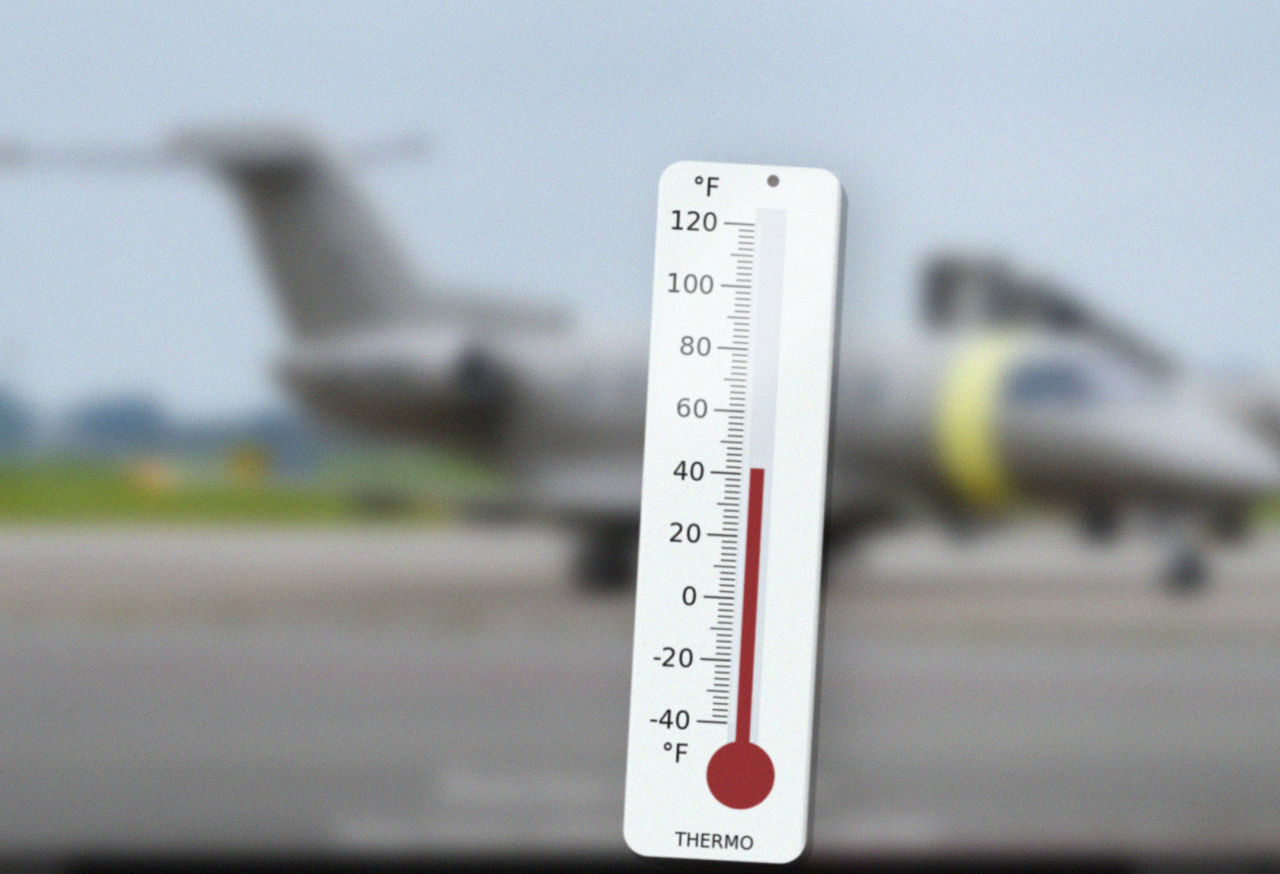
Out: 42,°F
